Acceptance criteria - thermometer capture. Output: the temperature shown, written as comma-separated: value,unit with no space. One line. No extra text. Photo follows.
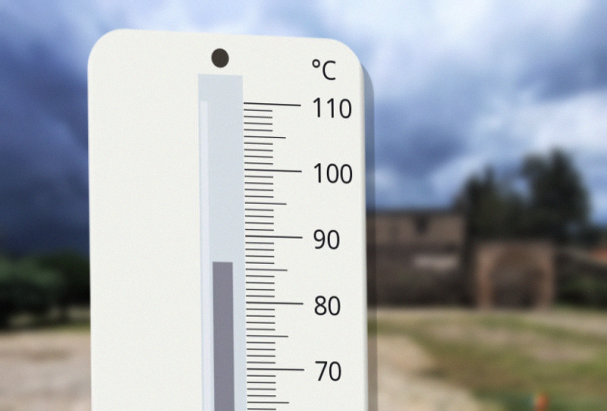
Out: 86,°C
